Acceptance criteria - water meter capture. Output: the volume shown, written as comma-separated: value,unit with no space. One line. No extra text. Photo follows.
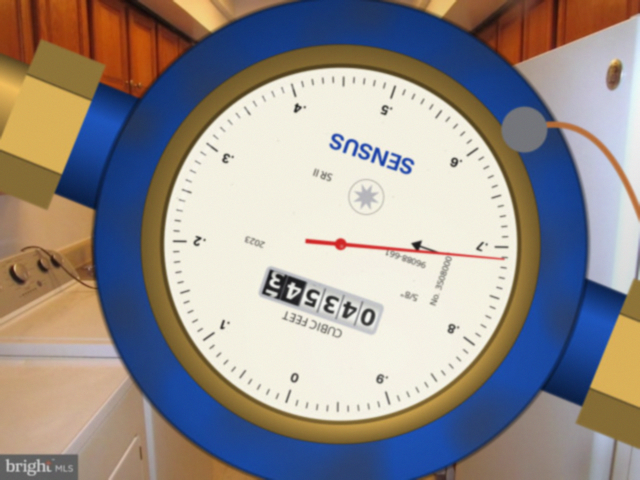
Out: 43542.71,ft³
